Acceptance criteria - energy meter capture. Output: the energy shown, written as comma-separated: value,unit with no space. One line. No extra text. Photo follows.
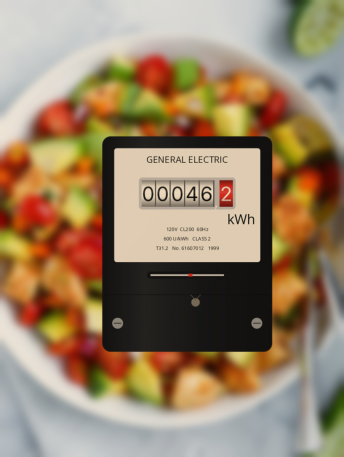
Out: 46.2,kWh
